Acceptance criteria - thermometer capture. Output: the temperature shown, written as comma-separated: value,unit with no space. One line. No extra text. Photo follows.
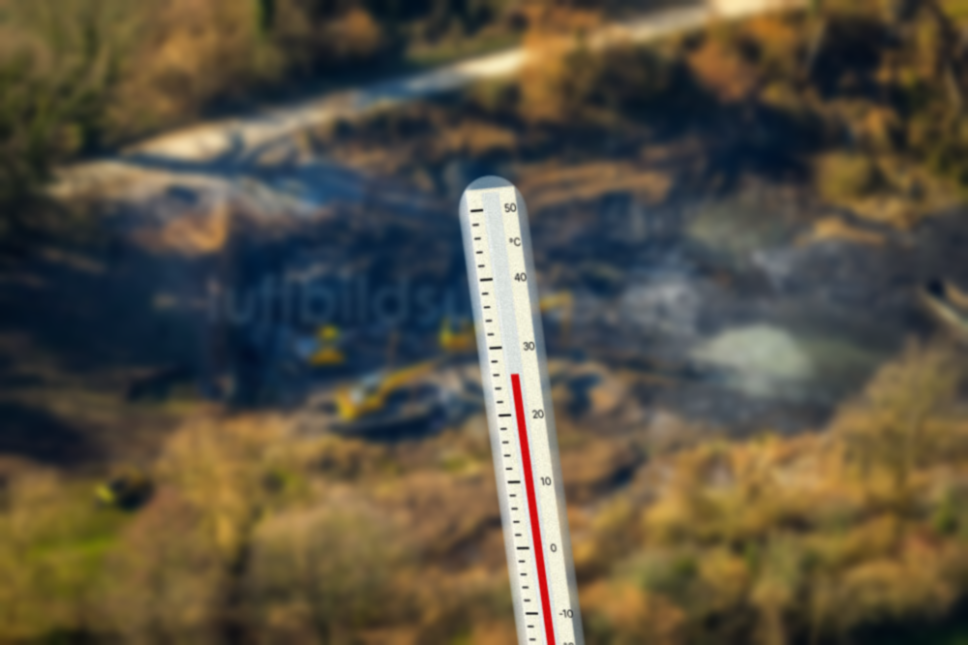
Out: 26,°C
